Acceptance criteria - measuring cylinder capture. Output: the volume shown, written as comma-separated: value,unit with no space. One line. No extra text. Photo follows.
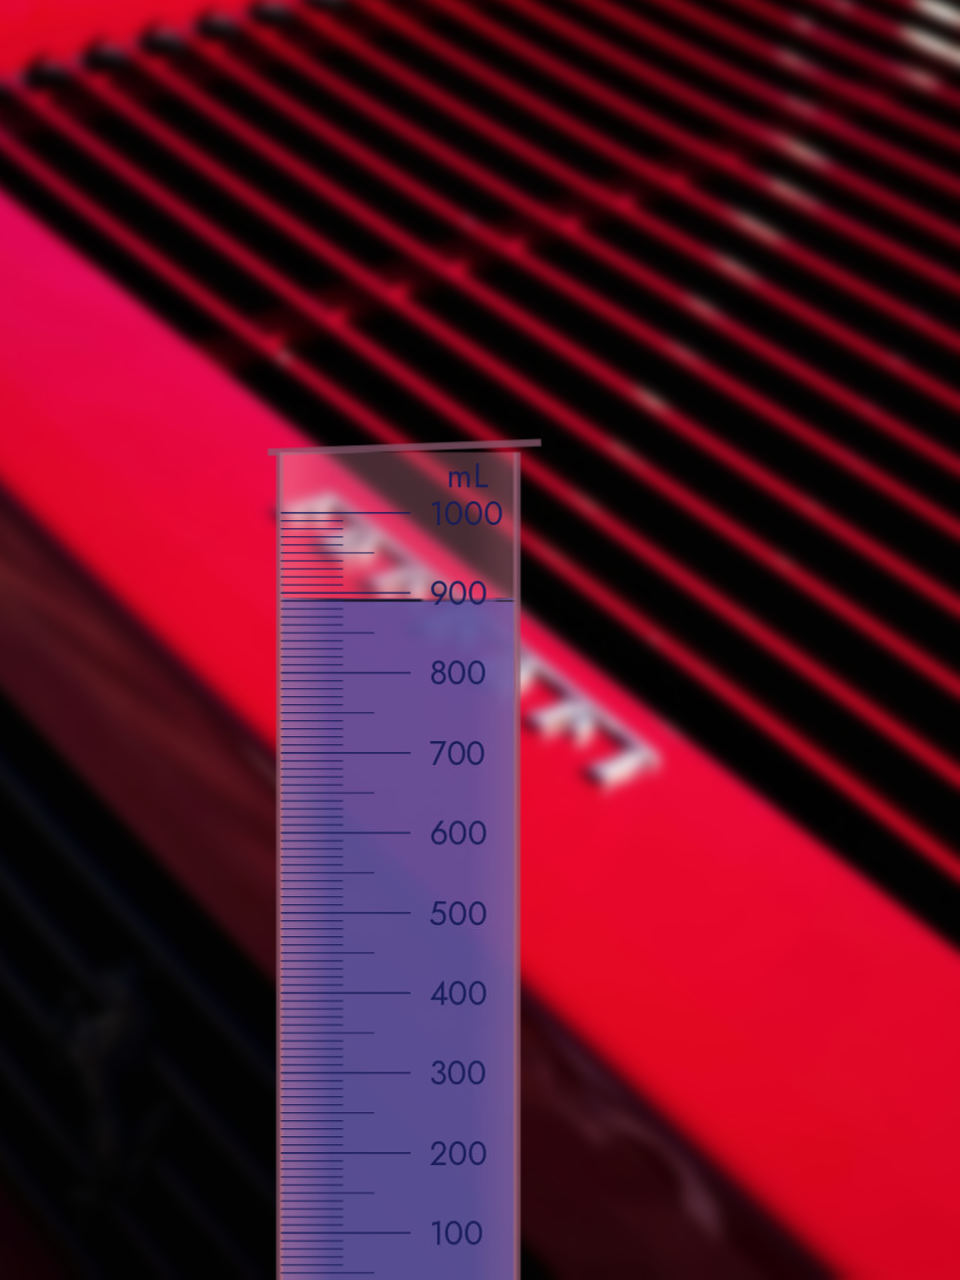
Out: 890,mL
